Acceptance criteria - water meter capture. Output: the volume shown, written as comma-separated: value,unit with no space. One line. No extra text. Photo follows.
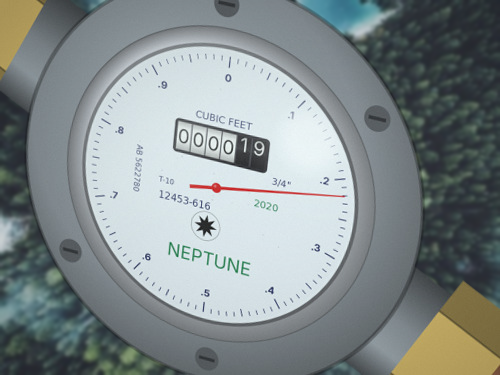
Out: 19.22,ft³
